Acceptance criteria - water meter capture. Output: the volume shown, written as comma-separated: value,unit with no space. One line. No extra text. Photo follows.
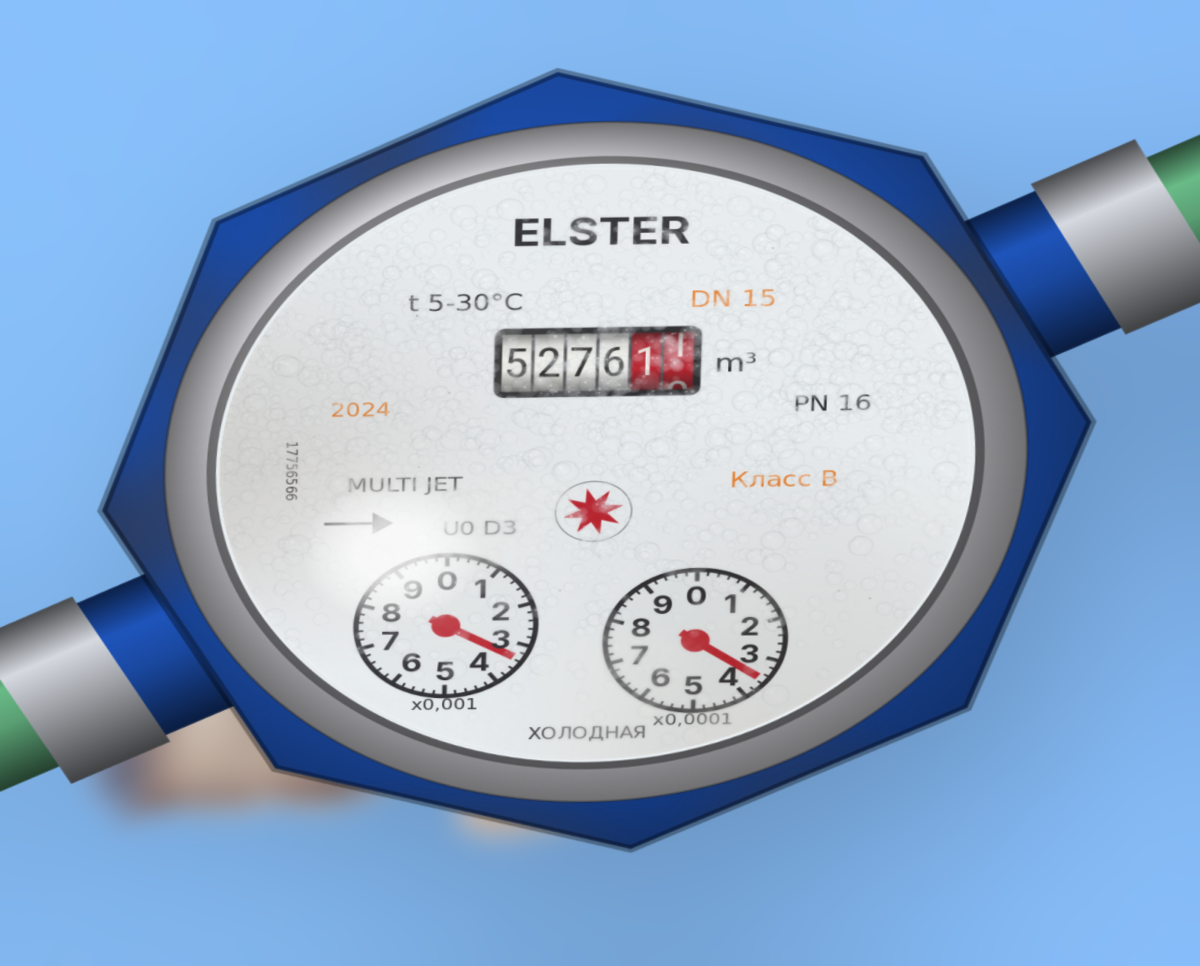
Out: 5276.1133,m³
